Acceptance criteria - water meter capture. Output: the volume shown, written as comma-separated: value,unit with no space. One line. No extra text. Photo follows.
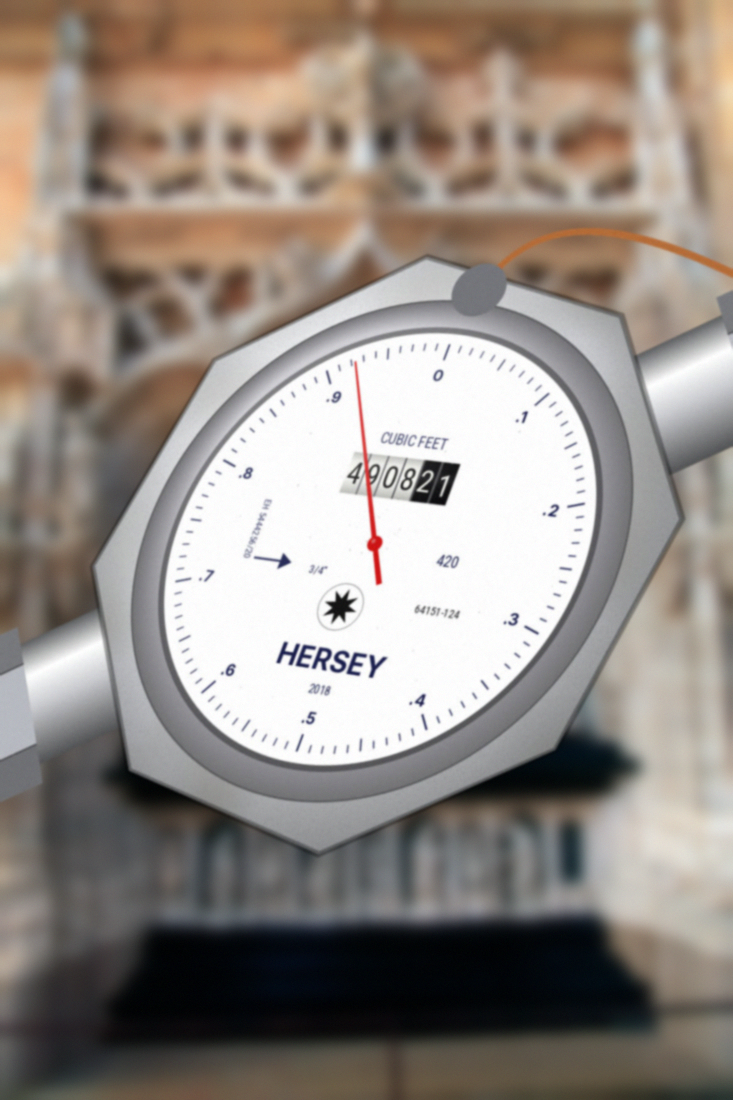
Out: 490820.92,ft³
